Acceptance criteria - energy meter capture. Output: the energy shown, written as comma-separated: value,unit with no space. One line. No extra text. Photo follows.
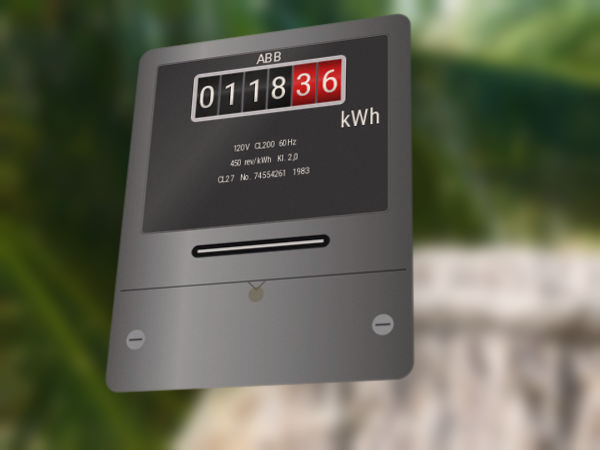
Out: 118.36,kWh
